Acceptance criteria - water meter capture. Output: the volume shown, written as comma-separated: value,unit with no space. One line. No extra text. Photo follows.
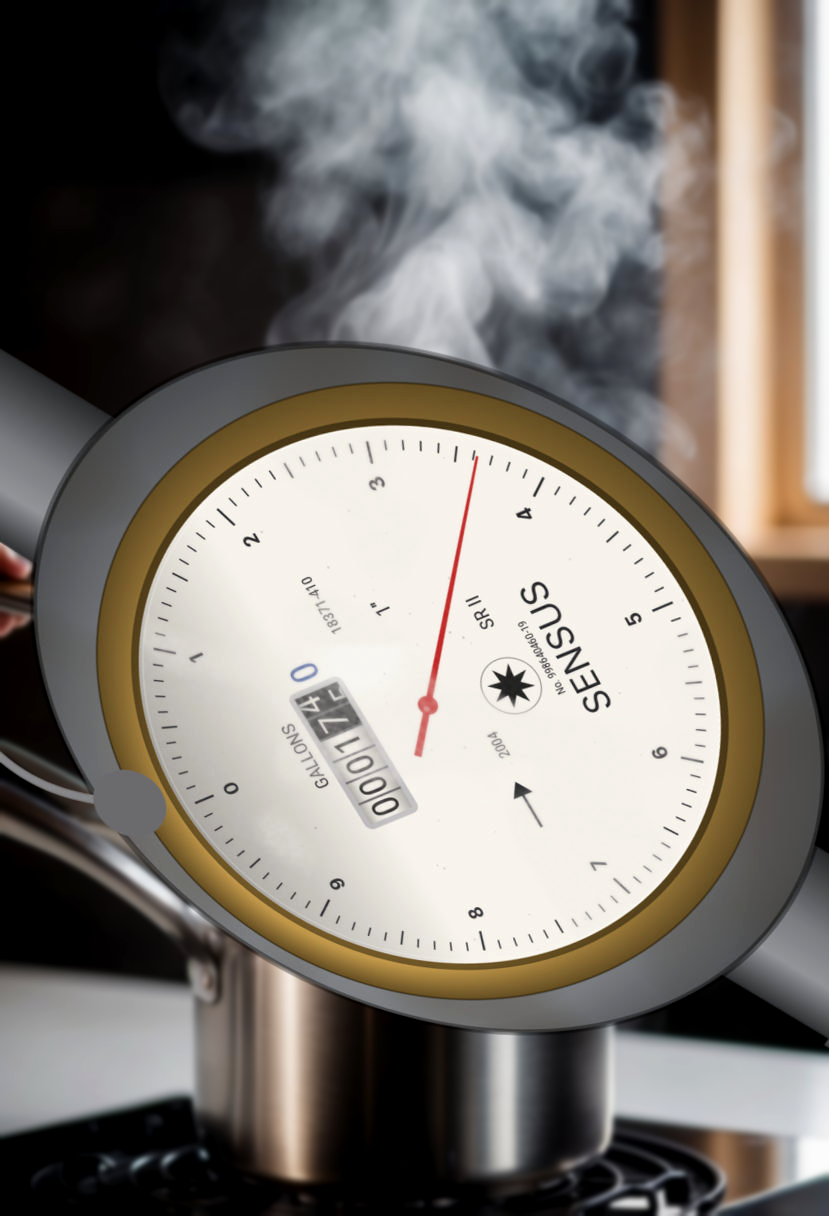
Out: 1743.6,gal
